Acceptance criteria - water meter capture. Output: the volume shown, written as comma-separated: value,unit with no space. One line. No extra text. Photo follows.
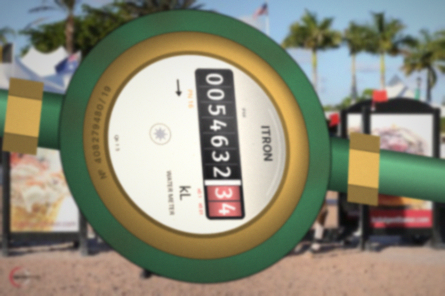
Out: 54632.34,kL
